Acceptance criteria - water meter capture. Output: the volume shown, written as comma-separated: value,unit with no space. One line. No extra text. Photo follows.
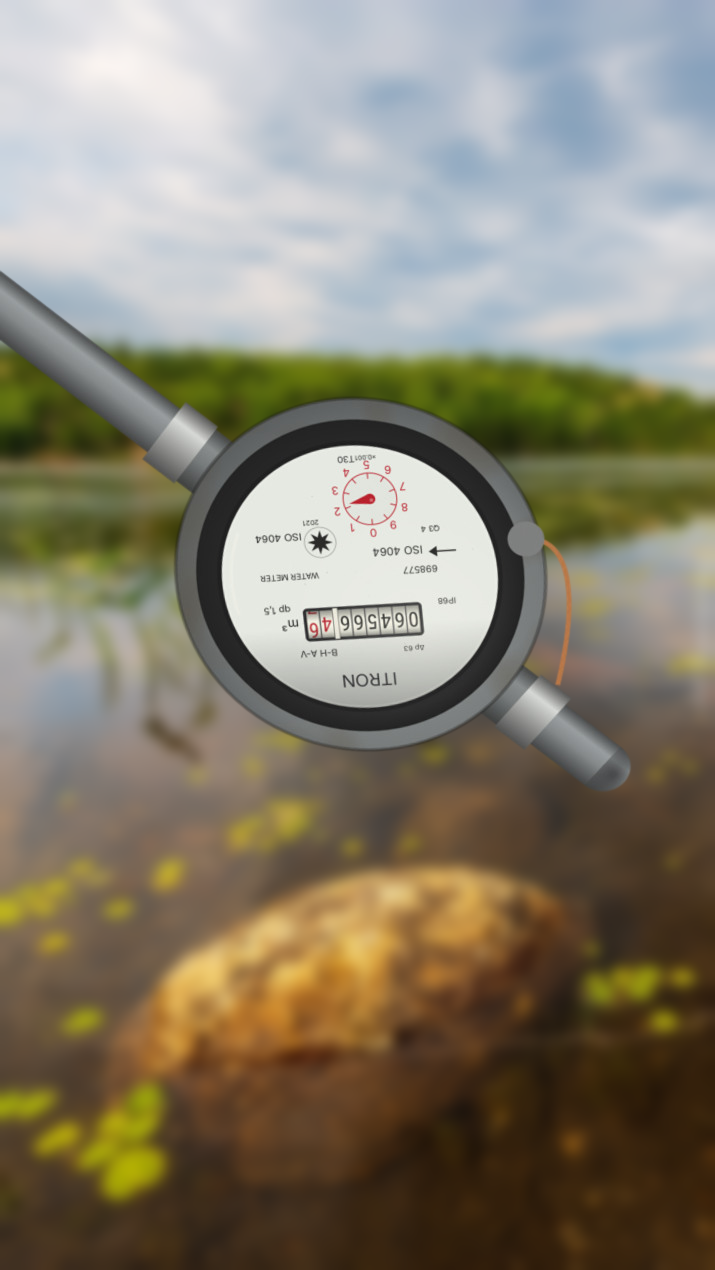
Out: 64566.462,m³
